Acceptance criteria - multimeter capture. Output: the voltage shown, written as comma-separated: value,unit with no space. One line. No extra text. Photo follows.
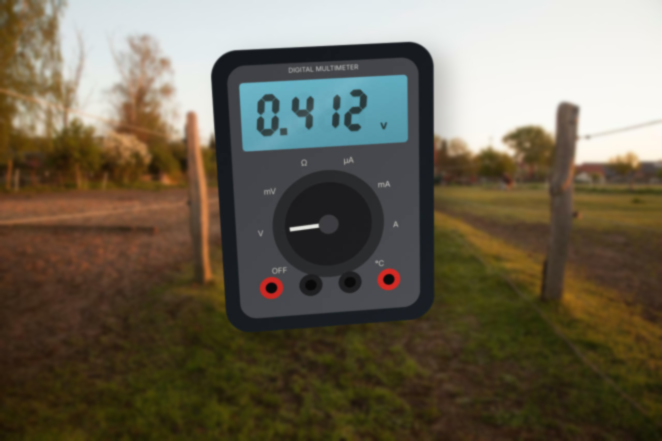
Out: 0.412,V
